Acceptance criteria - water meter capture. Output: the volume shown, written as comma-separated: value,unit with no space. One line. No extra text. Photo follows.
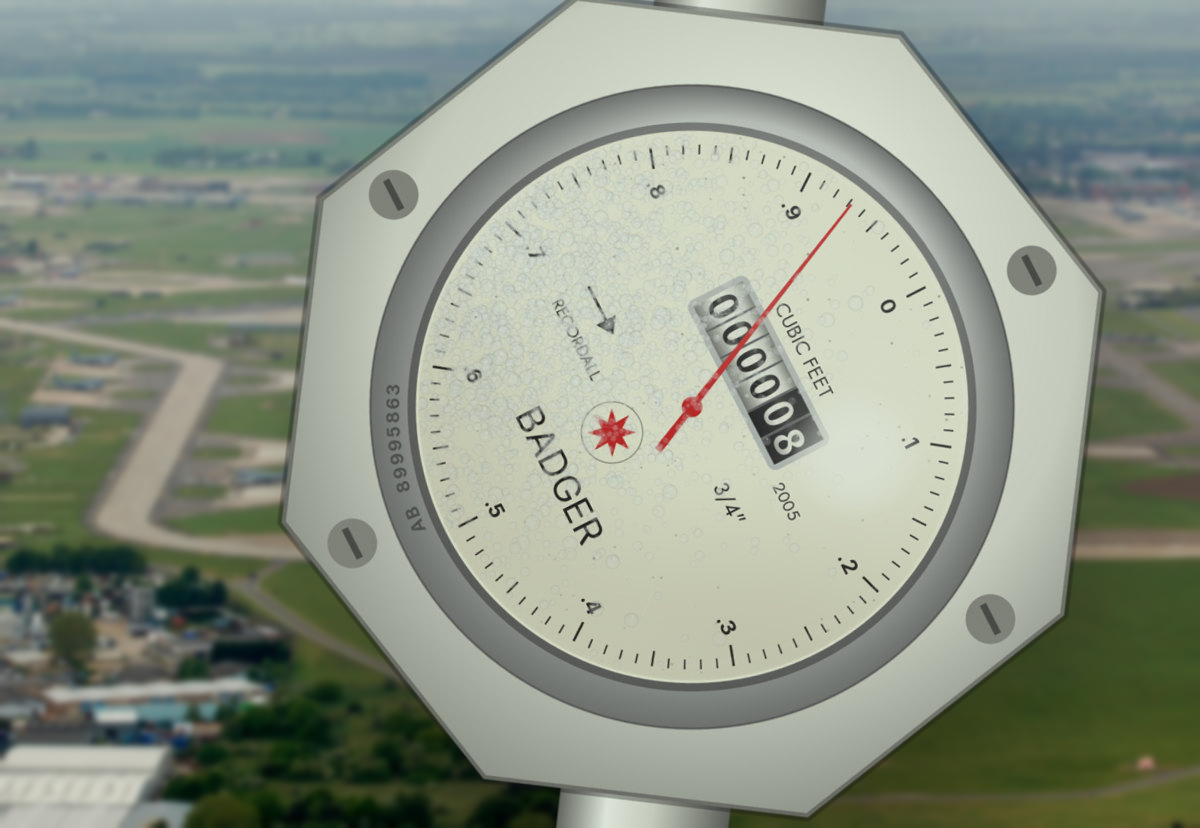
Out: 7.93,ft³
